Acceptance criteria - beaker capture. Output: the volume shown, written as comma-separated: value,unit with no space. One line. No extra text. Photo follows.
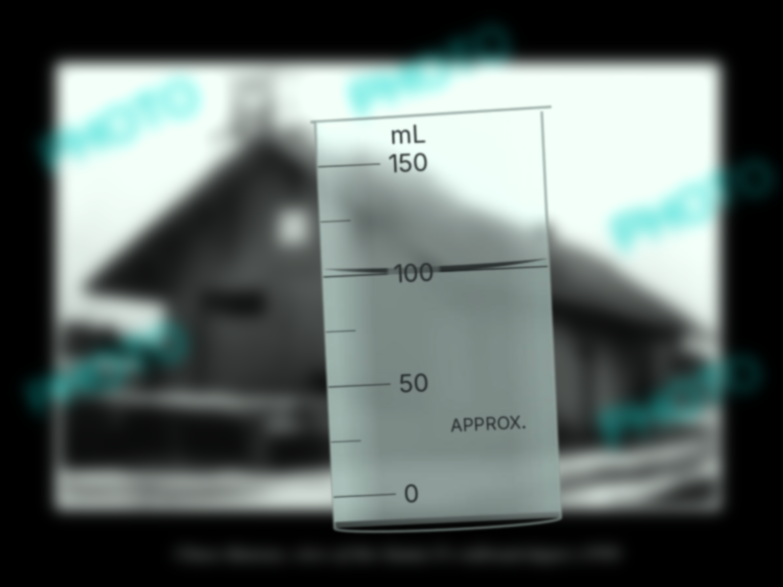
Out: 100,mL
